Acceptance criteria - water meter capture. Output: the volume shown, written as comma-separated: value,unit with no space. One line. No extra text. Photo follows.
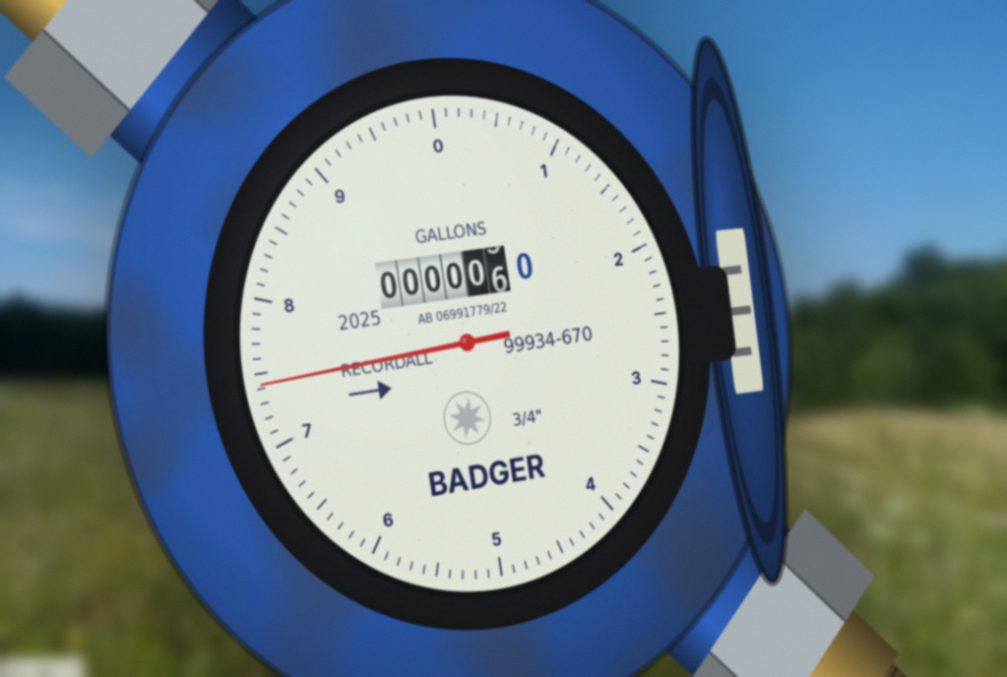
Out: 57.4,gal
